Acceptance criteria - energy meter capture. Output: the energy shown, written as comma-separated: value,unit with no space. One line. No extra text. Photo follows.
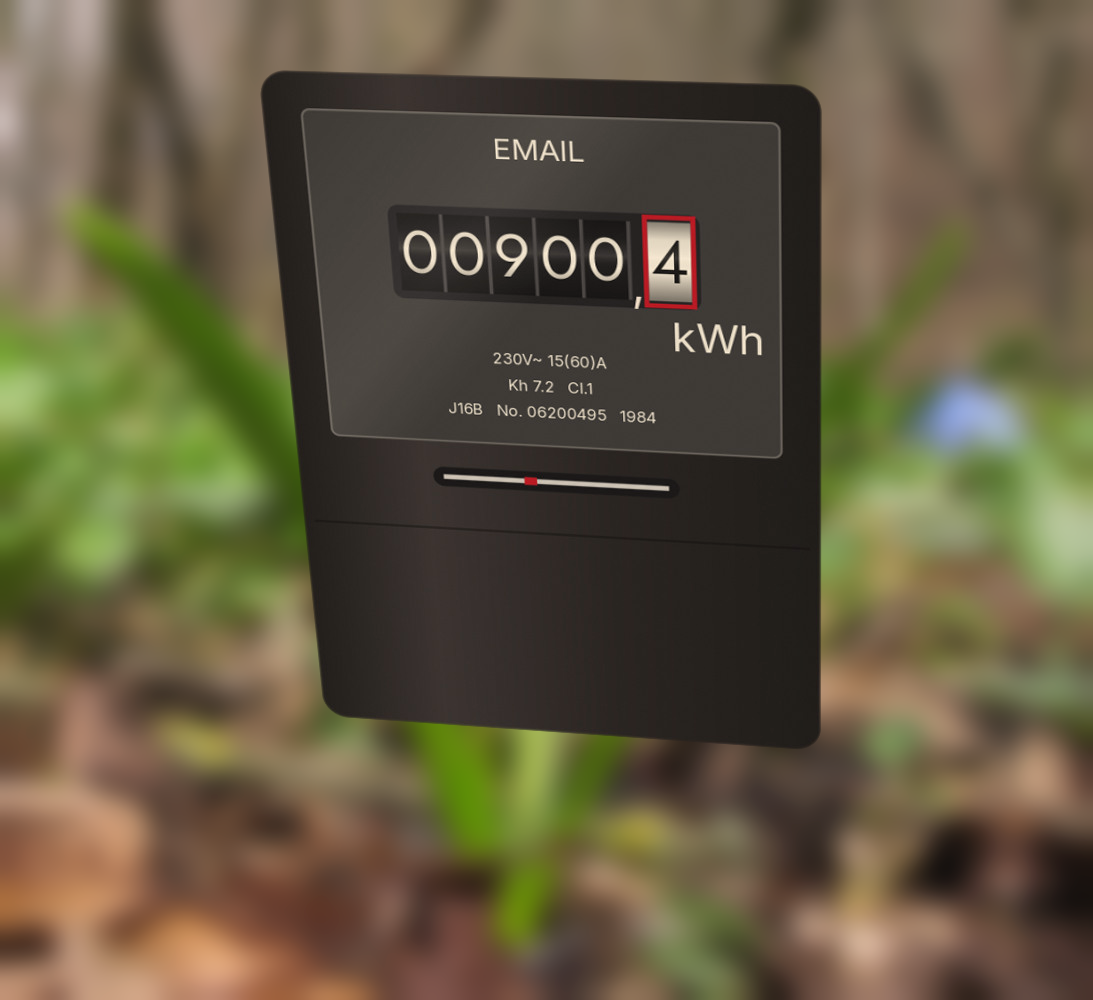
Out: 900.4,kWh
